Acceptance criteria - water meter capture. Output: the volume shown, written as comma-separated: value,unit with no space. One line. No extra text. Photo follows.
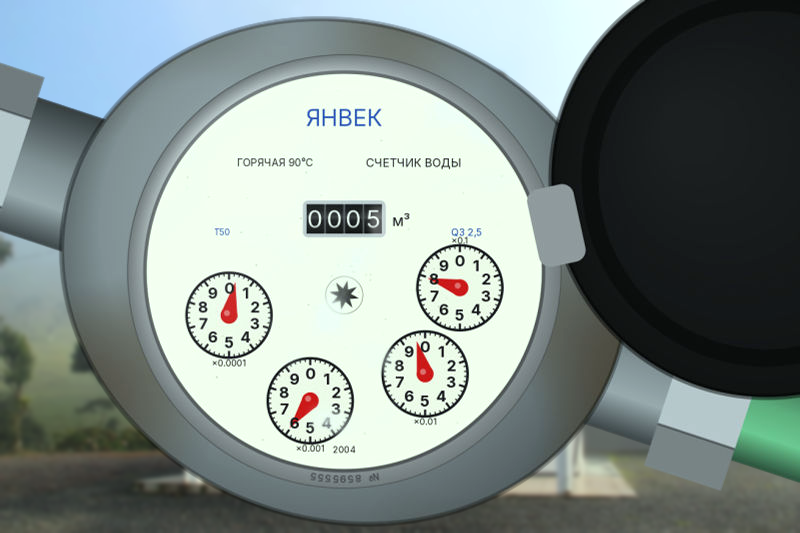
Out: 5.7960,m³
